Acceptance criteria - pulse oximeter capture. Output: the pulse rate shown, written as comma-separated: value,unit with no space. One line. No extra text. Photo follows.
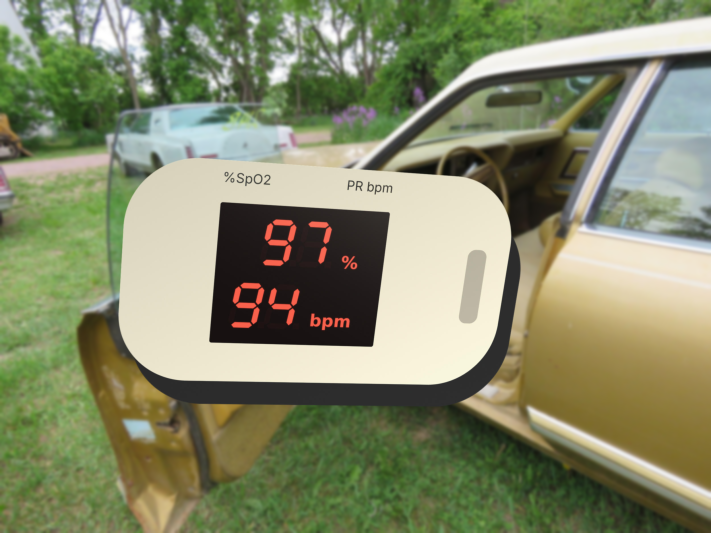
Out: 94,bpm
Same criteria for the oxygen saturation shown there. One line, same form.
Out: 97,%
